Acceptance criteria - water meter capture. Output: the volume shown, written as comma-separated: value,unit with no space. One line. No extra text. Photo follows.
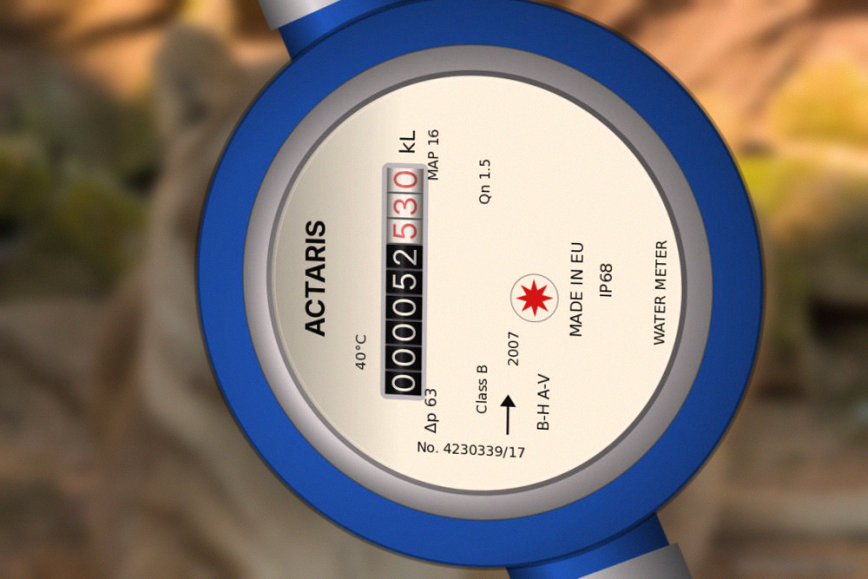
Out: 52.530,kL
